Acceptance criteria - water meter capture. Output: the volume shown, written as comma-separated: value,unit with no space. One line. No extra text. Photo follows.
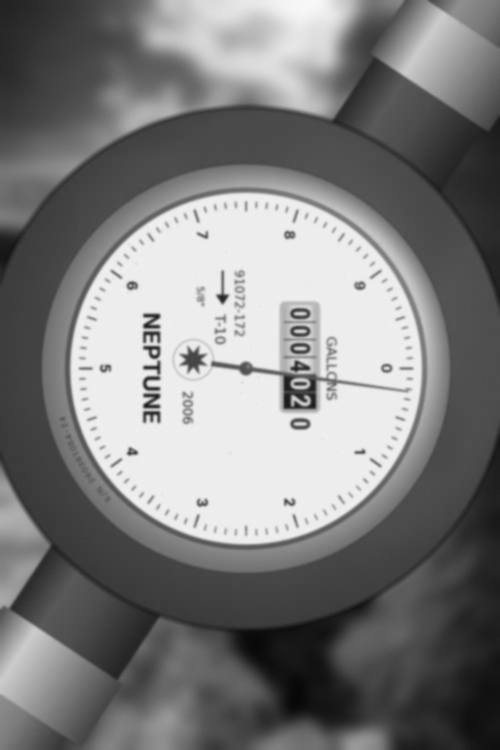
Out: 4020.2,gal
